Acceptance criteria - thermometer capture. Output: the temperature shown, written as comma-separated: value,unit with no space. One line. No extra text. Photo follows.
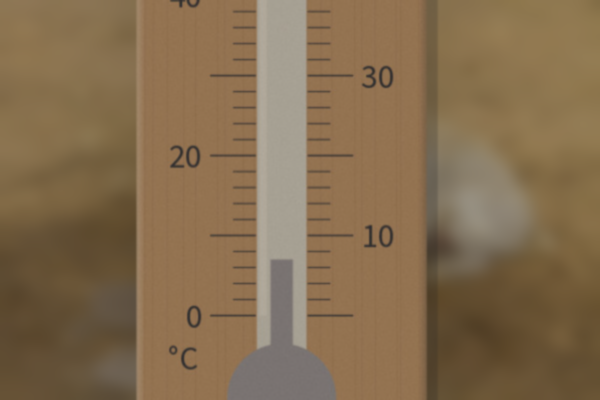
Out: 7,°C
